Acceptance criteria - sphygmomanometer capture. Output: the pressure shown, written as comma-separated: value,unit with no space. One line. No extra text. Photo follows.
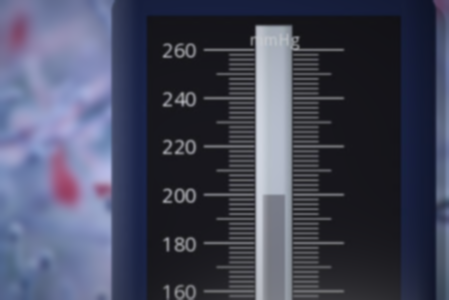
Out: 200,mmHg
